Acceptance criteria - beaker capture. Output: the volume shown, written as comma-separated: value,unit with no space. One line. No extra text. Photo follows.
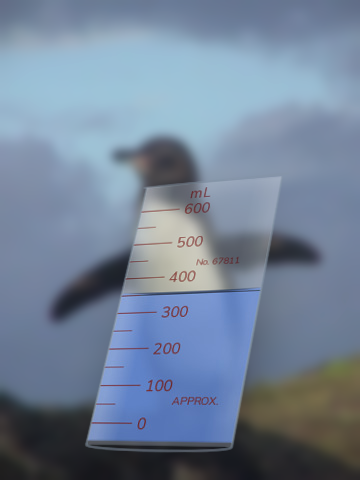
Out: 350,mL
